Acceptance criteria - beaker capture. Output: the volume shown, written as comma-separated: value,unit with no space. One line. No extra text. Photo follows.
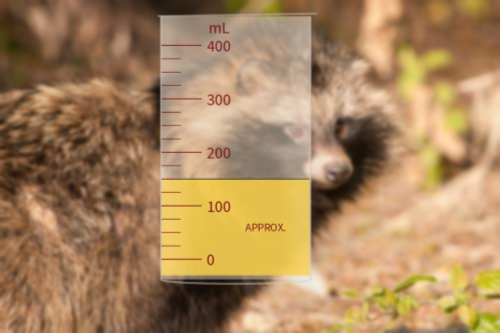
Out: 150,mL
